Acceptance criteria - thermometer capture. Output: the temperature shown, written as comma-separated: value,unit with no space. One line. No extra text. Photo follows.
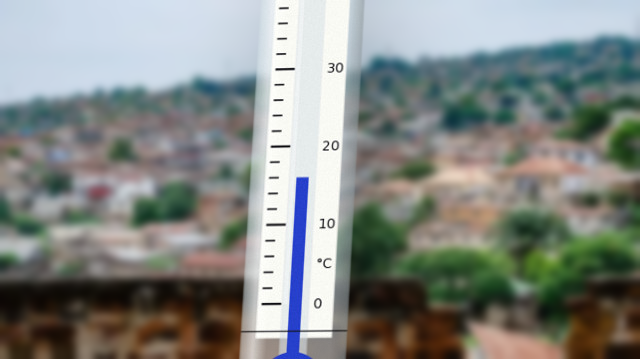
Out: 16,°C
